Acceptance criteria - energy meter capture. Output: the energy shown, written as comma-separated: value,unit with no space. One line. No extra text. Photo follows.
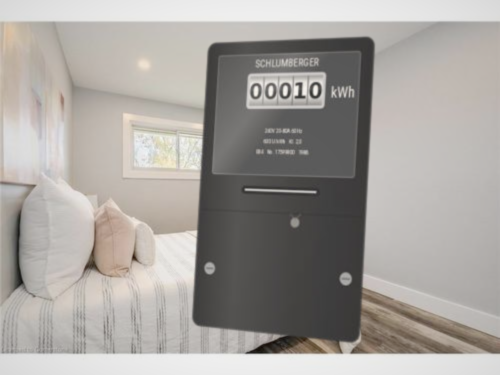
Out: 10,kWh
